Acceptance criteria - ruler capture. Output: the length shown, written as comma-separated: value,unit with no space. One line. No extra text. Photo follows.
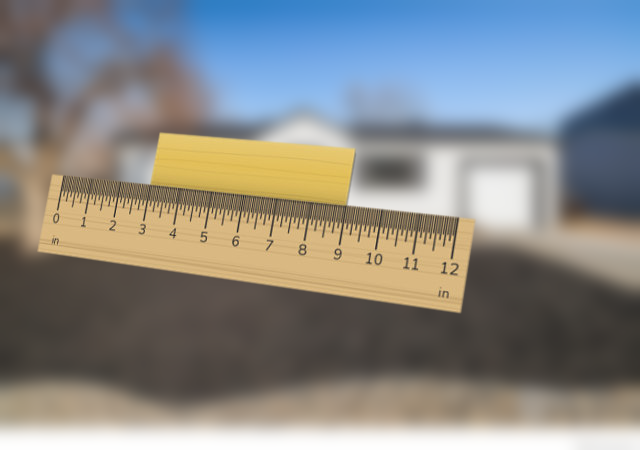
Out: 6,in
